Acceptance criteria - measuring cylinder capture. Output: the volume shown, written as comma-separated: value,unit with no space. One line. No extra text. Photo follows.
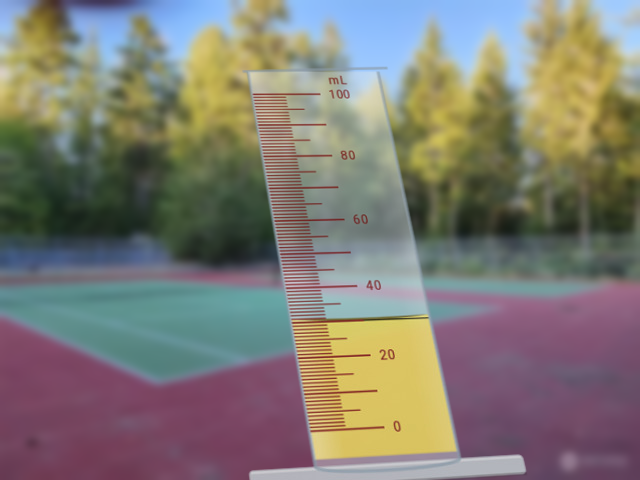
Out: 30,mL
